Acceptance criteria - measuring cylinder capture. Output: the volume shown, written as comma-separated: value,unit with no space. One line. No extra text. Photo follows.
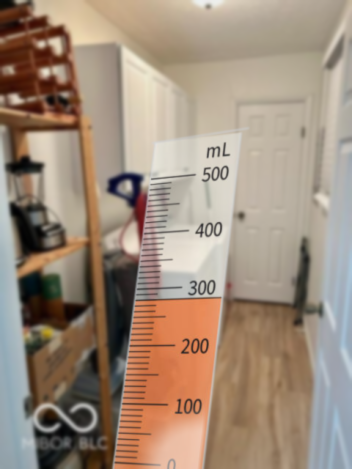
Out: 280,mL
